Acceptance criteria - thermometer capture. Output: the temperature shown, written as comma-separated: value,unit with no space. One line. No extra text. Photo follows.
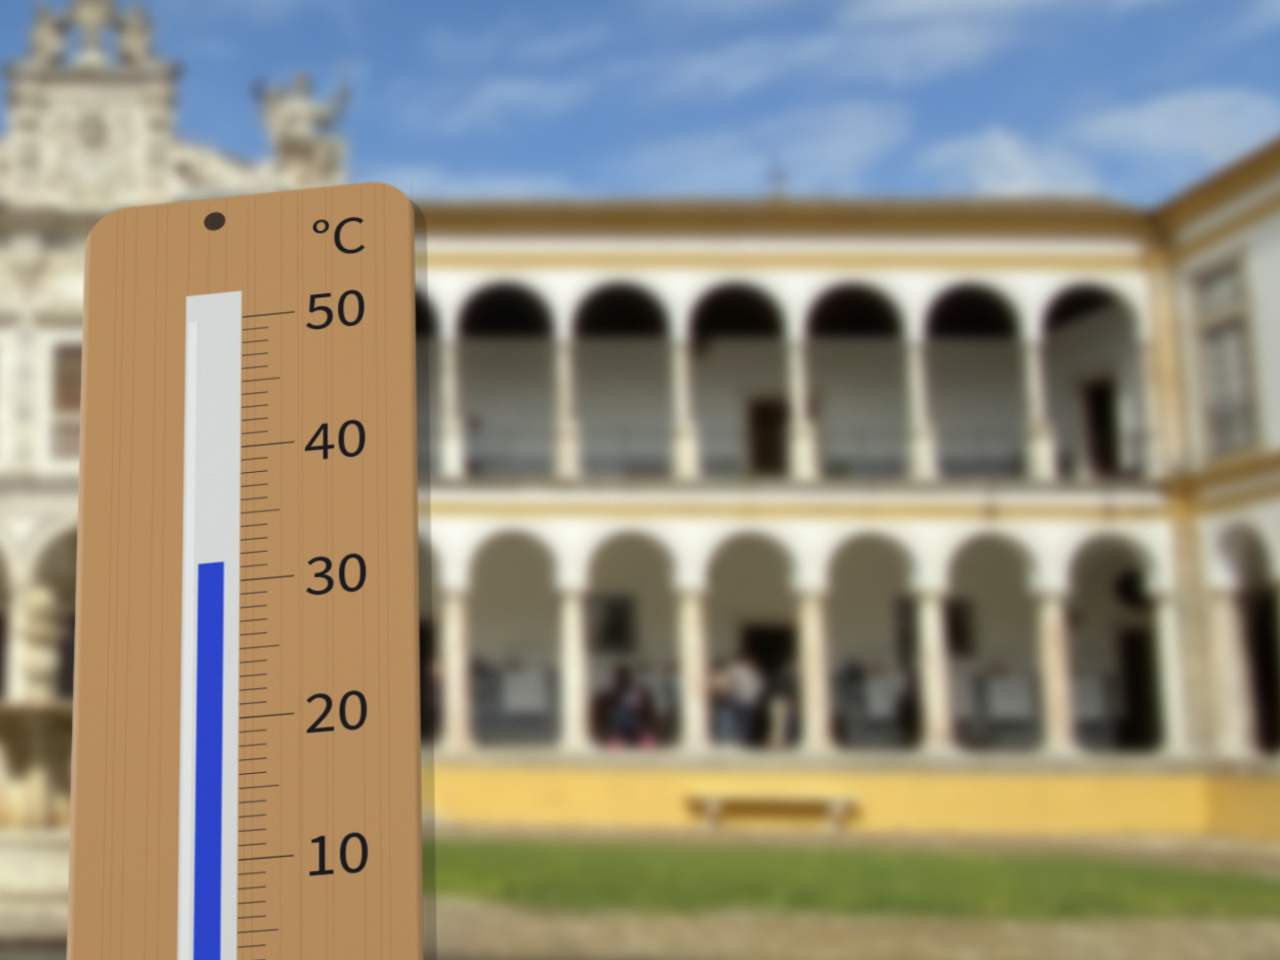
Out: 31.5,°C
